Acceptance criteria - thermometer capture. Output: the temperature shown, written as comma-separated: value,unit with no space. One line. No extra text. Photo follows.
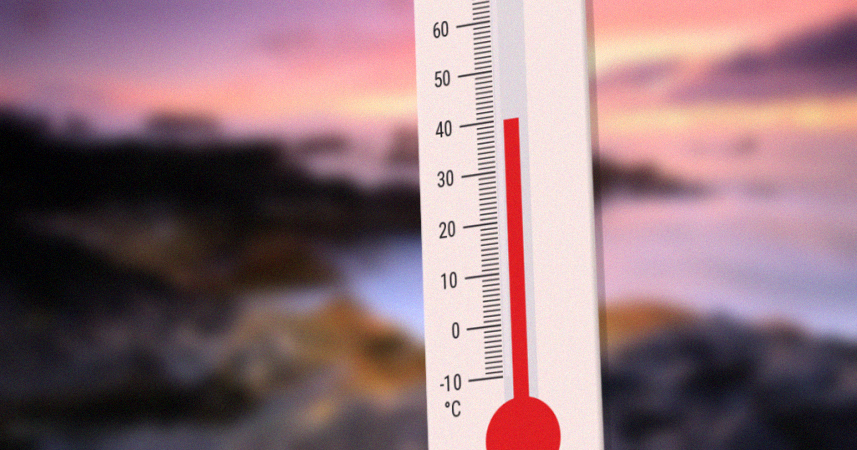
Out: 40,°C
